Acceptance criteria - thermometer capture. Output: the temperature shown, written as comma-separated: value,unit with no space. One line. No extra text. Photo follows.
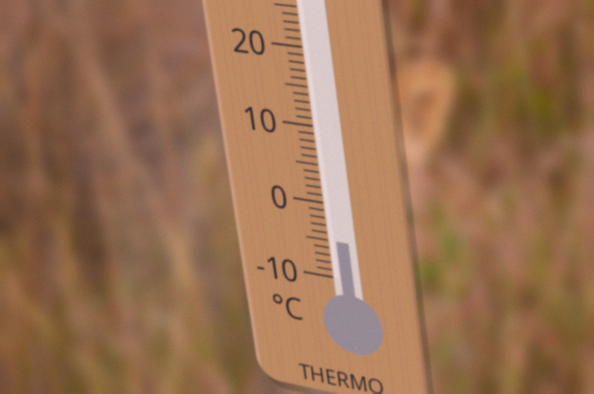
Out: -5,°C
